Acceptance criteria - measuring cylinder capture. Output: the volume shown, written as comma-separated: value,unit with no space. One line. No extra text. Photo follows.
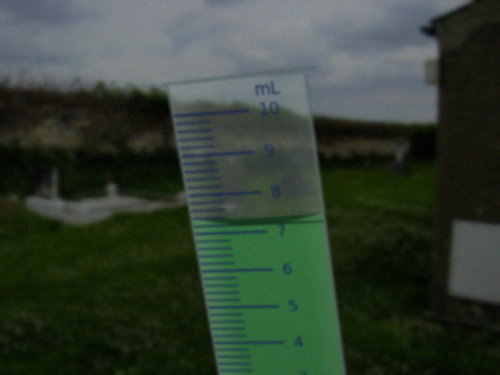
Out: 7.2,mL
